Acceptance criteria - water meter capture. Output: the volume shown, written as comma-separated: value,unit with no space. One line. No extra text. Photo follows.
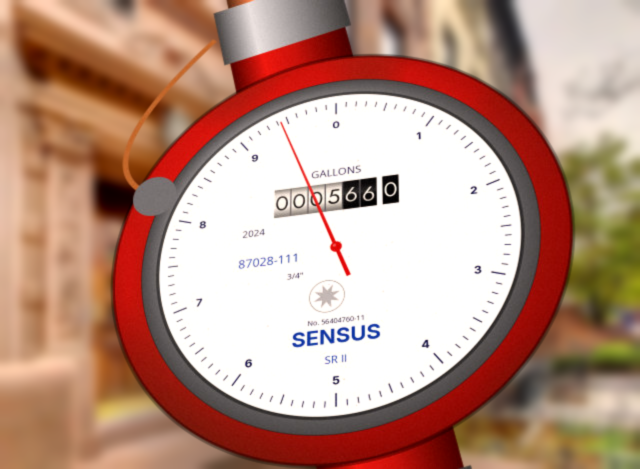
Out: 5659.4,gal
